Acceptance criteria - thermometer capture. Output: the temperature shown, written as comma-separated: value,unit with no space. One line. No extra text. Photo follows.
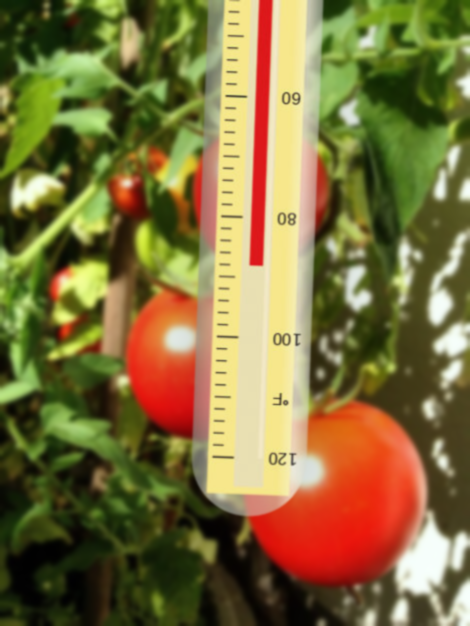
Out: 88,°F
